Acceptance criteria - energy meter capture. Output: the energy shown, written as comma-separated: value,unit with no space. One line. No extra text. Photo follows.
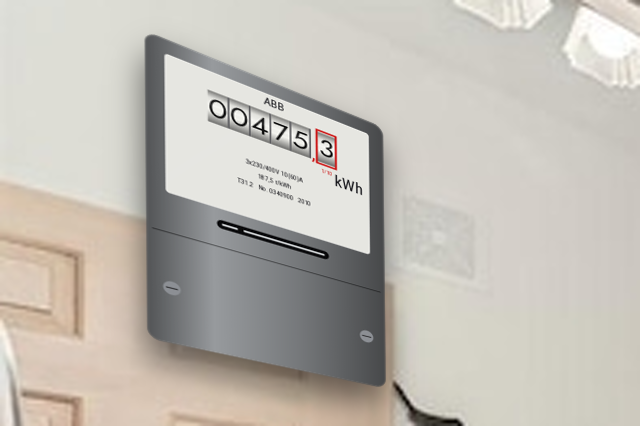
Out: 475.3,kWh
